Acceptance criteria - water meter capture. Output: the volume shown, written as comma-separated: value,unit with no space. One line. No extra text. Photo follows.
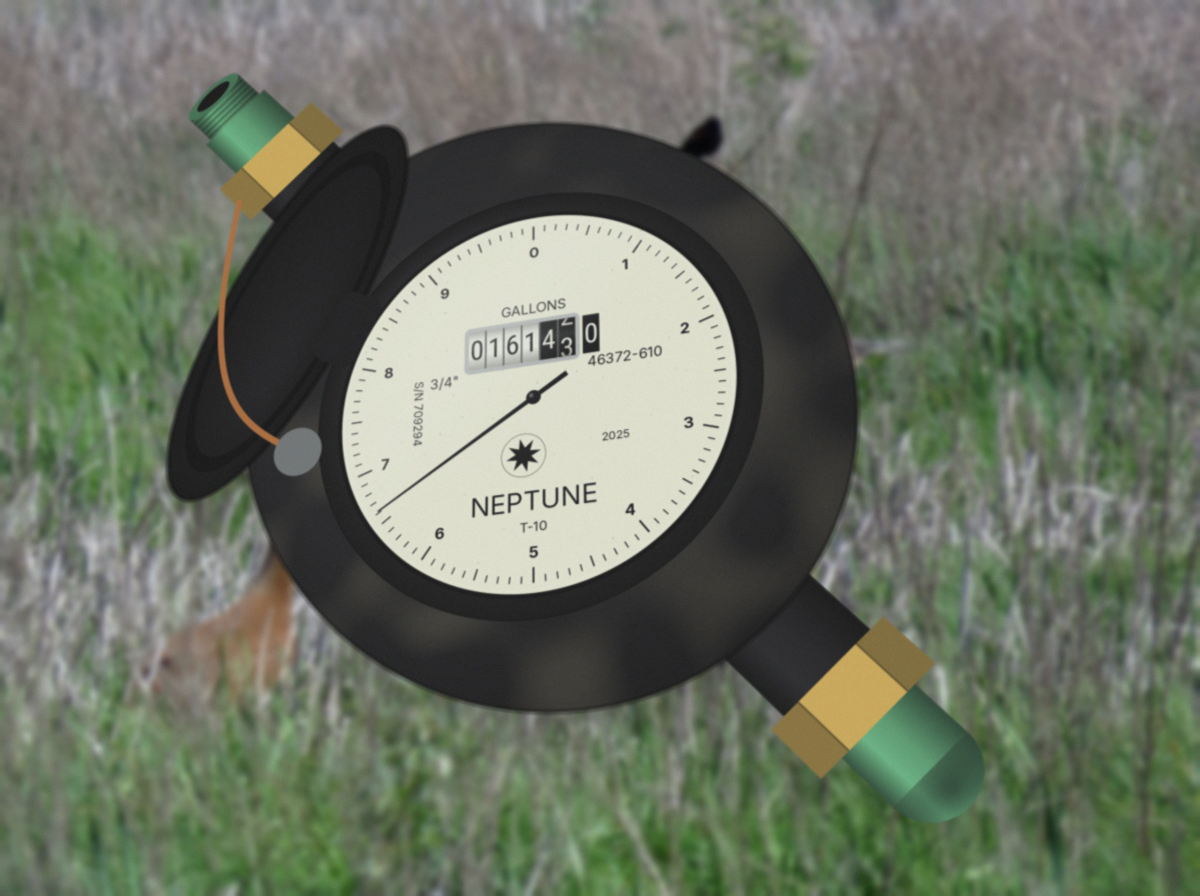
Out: 161426.6,gal
